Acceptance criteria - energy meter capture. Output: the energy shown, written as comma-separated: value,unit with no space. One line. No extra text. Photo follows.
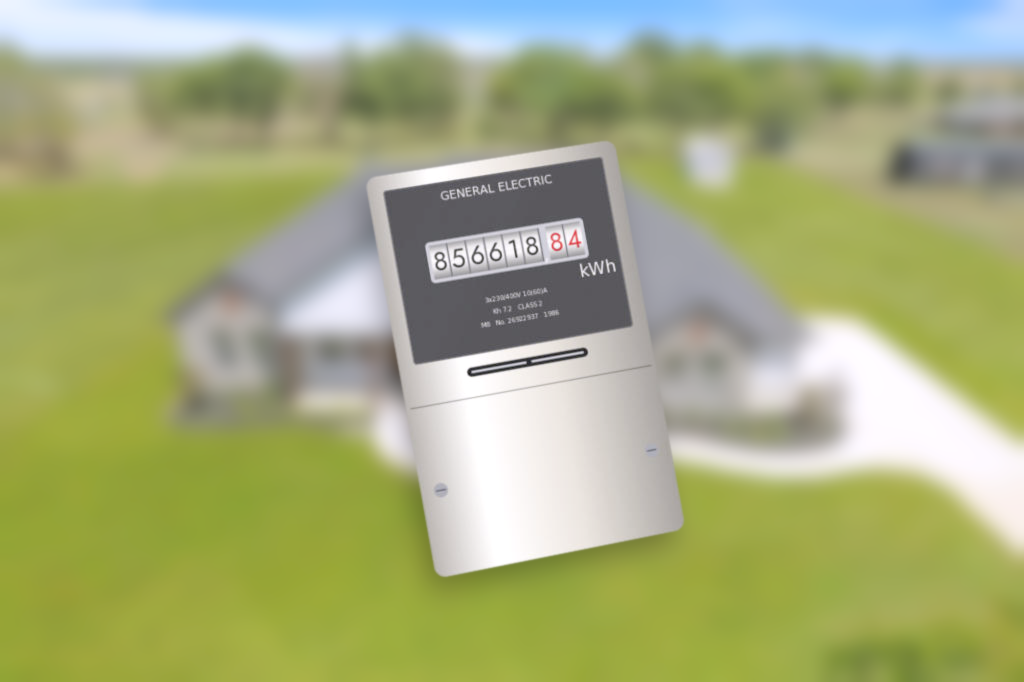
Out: 856618.84,kWh
